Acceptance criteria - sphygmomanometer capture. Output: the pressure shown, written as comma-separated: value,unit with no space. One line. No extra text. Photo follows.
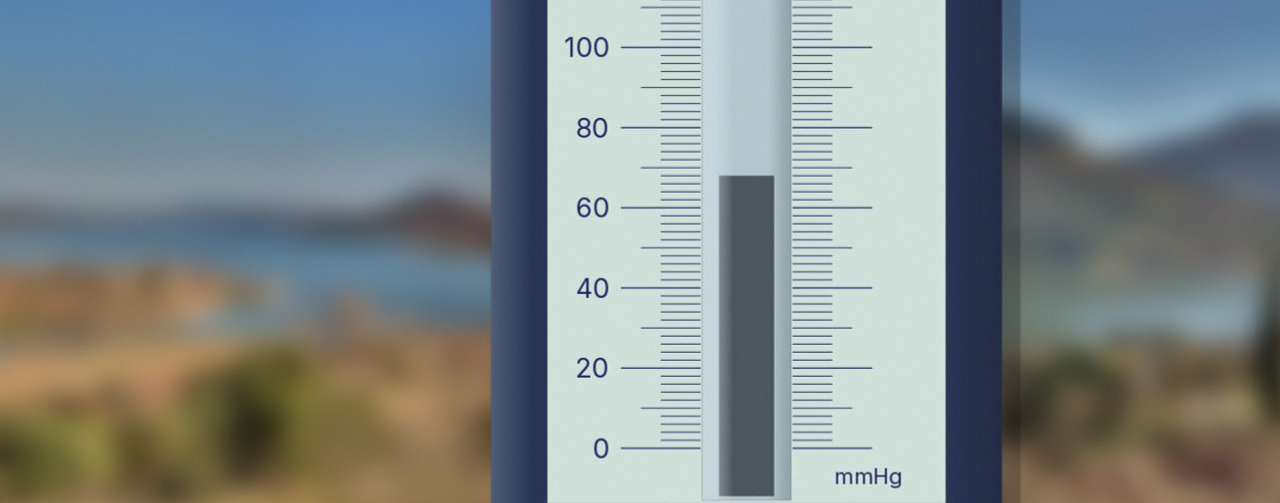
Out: 68,mmHg
